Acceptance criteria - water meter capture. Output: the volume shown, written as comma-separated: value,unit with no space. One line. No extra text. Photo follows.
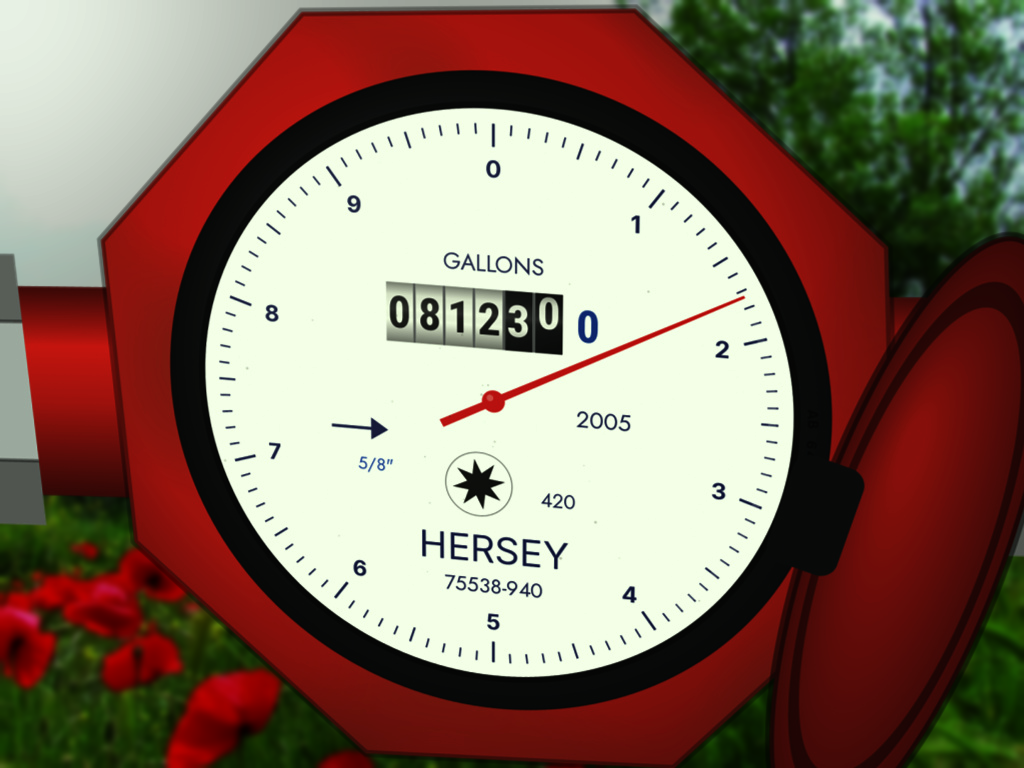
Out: 812301.7,gal
